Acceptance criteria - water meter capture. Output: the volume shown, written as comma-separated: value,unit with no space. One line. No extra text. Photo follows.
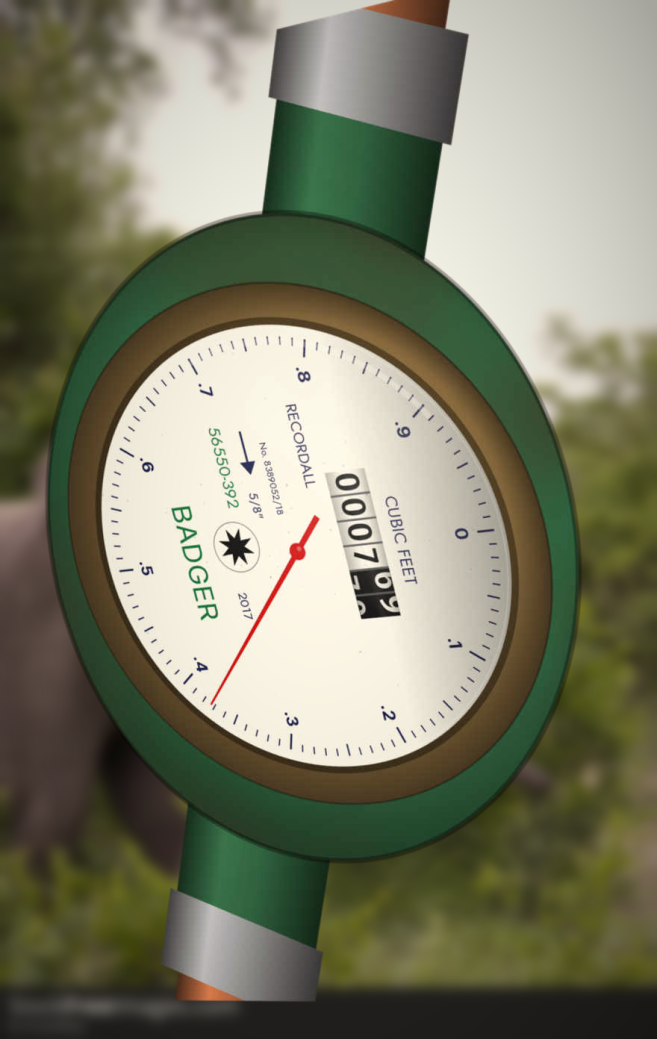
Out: 769.37,ft³
